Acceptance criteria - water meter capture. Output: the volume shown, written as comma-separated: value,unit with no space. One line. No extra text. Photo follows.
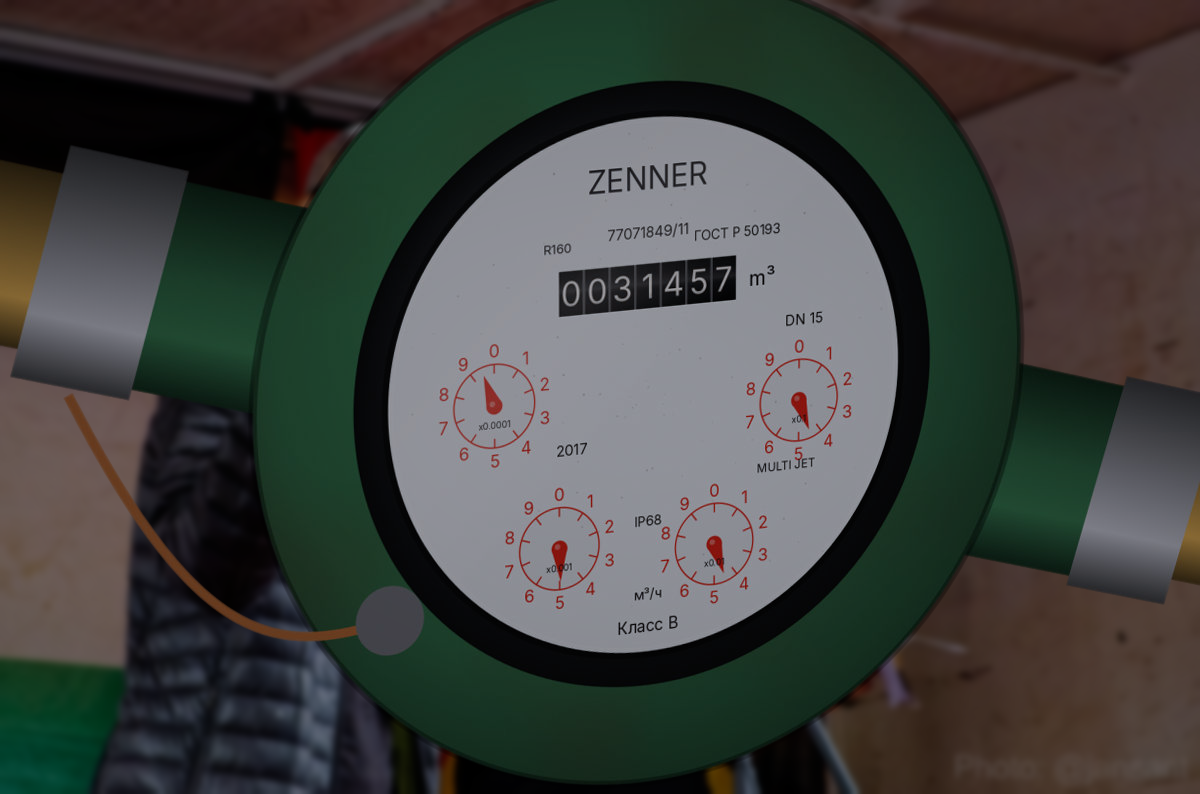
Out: 31457.4449,m³
